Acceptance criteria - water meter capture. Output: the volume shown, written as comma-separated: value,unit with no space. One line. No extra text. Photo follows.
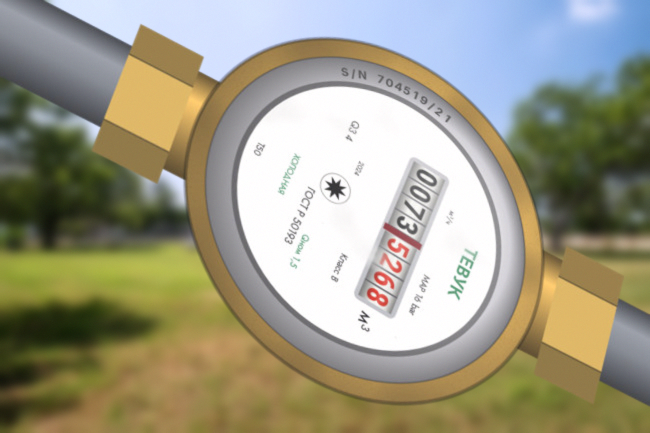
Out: 73.5268,m³
